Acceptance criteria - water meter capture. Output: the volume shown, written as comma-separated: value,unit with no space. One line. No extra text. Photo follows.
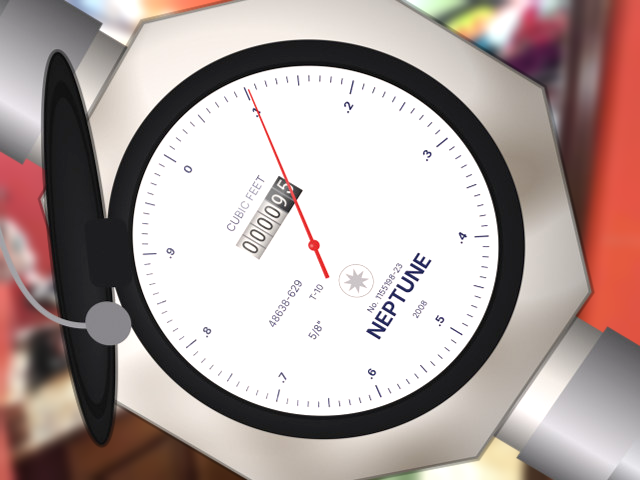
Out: 95.10,ft³
